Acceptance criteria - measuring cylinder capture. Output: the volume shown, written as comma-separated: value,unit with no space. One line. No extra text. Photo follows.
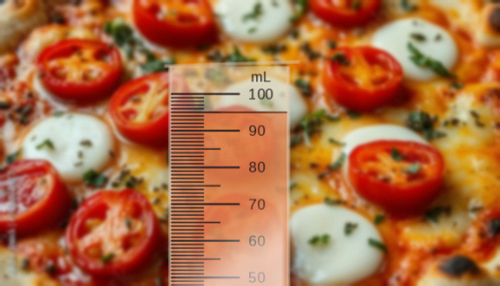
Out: 95,mL
